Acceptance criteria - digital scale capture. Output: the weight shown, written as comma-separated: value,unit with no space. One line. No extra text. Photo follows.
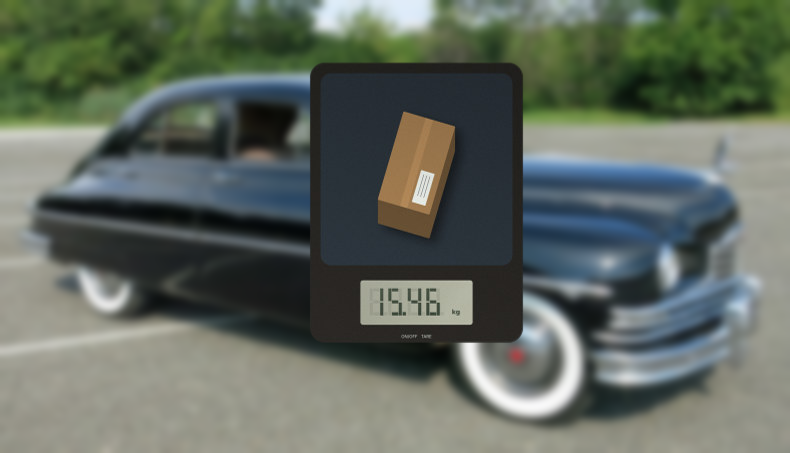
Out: 15.46,kg
